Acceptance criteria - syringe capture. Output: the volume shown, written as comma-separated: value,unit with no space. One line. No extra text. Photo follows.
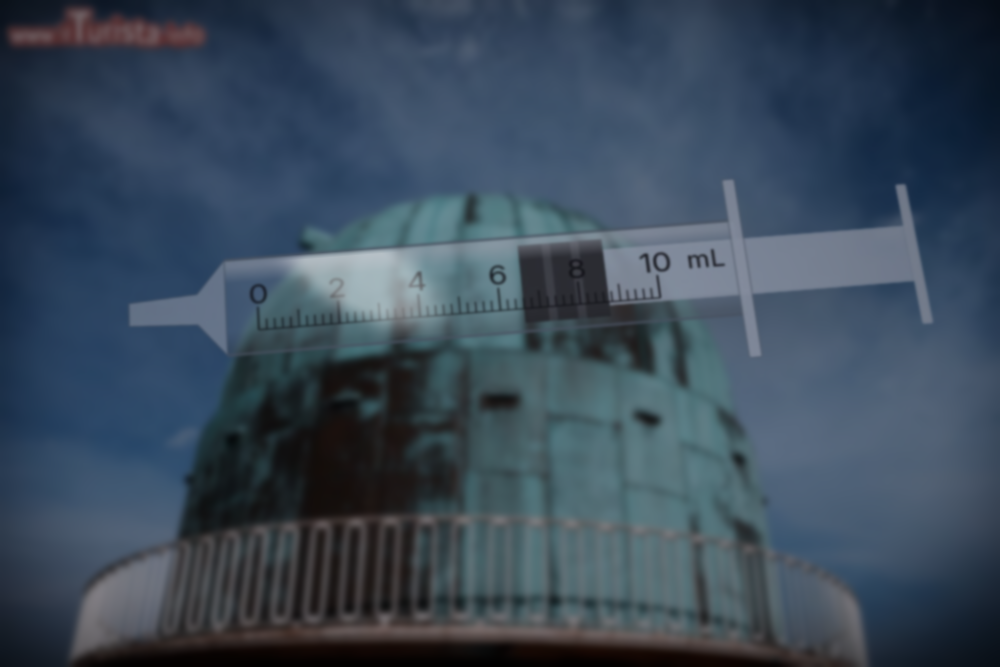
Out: 6.6,mL
